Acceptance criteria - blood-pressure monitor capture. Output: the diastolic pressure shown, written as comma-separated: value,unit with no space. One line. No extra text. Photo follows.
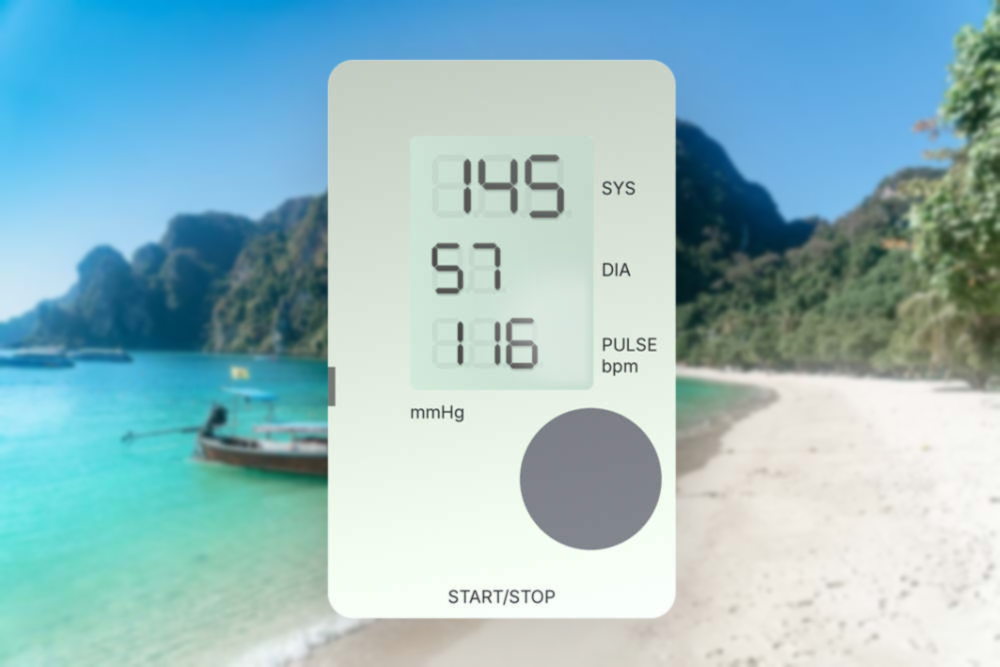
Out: 57,mmHg
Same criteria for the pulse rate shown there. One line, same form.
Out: 116,bpm
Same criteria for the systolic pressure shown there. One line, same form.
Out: 145,mmHg
